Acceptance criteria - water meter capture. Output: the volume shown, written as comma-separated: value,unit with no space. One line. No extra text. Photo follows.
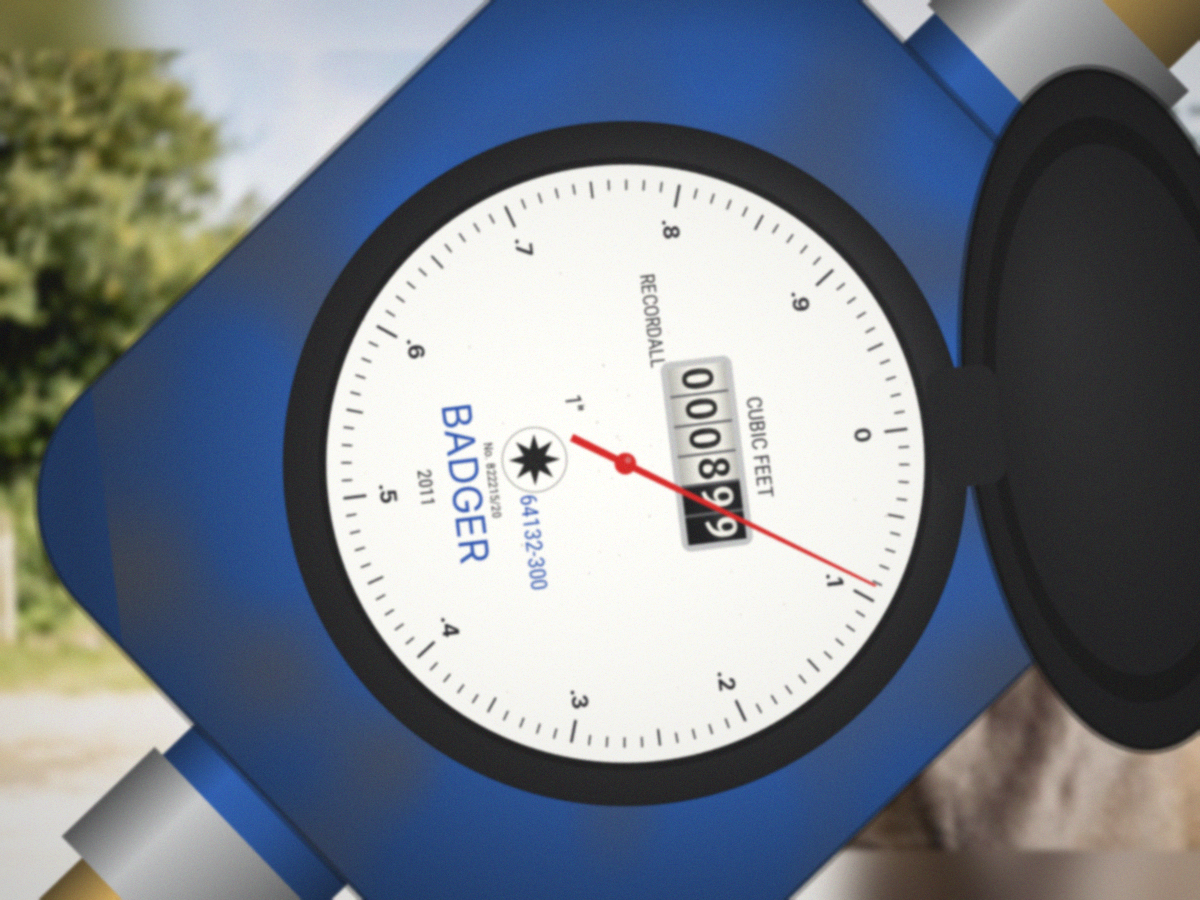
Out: 899.09,ft³
